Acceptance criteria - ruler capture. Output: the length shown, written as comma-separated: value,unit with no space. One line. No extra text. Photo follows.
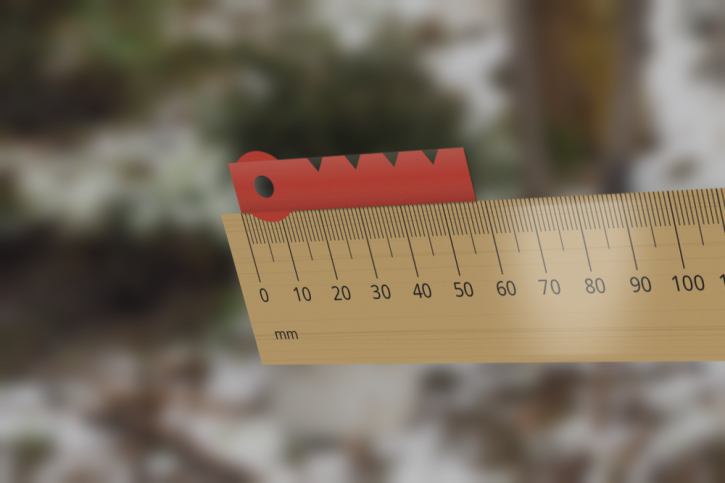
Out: 58,mm
